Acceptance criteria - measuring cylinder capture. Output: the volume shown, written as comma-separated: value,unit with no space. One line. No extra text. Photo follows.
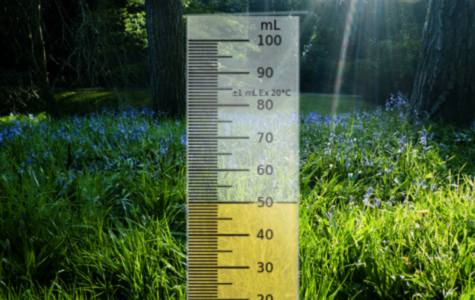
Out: 50,mL
